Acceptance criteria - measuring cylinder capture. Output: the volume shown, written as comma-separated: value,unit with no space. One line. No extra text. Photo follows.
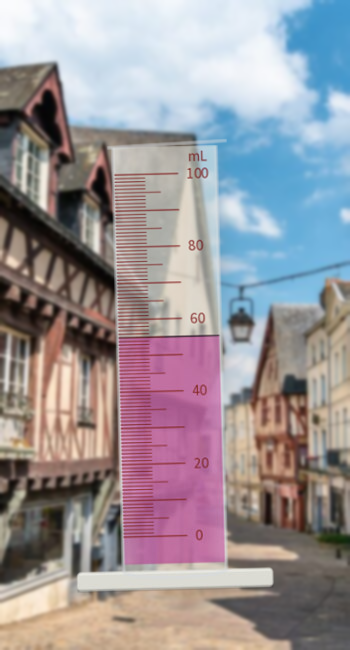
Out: 55,mL
